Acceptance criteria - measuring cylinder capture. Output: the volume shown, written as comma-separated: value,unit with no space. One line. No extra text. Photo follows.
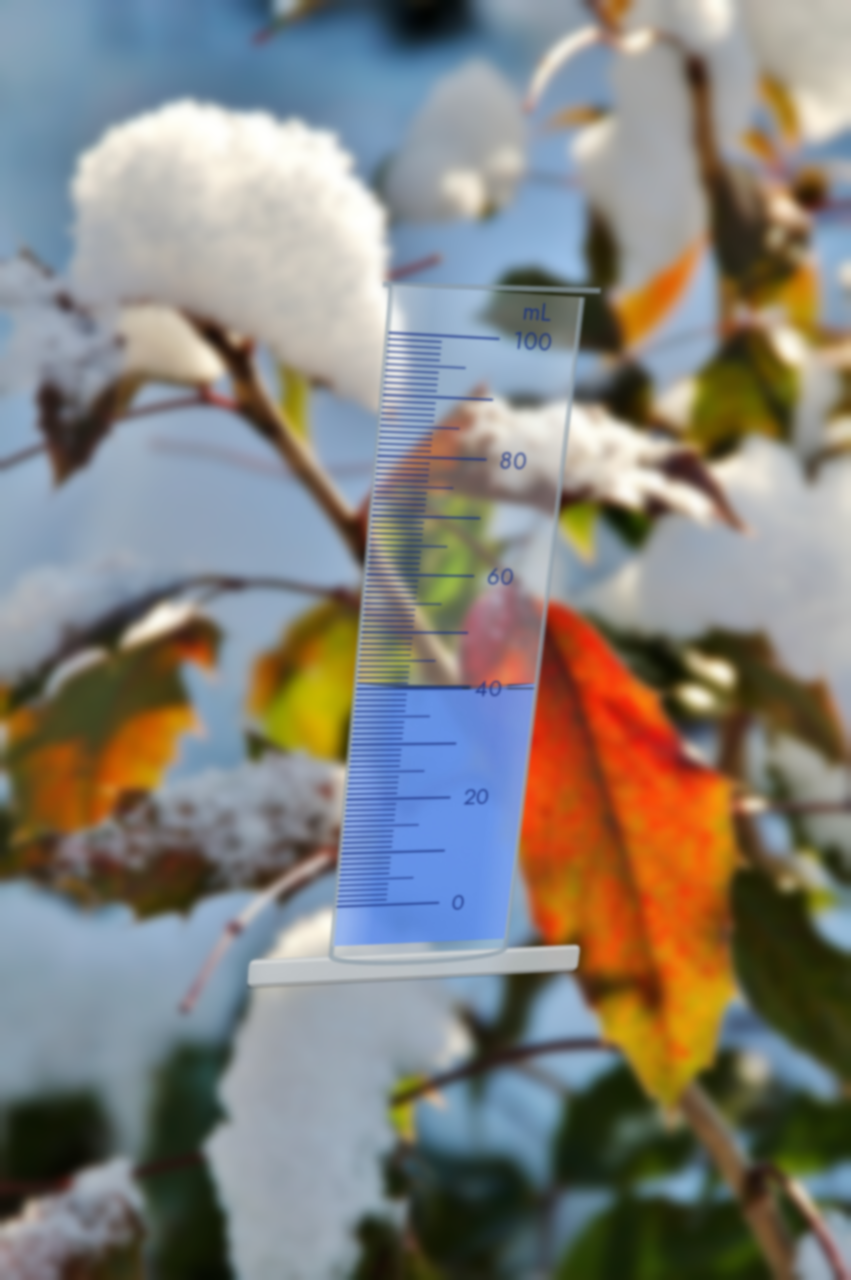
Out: 40,mL
